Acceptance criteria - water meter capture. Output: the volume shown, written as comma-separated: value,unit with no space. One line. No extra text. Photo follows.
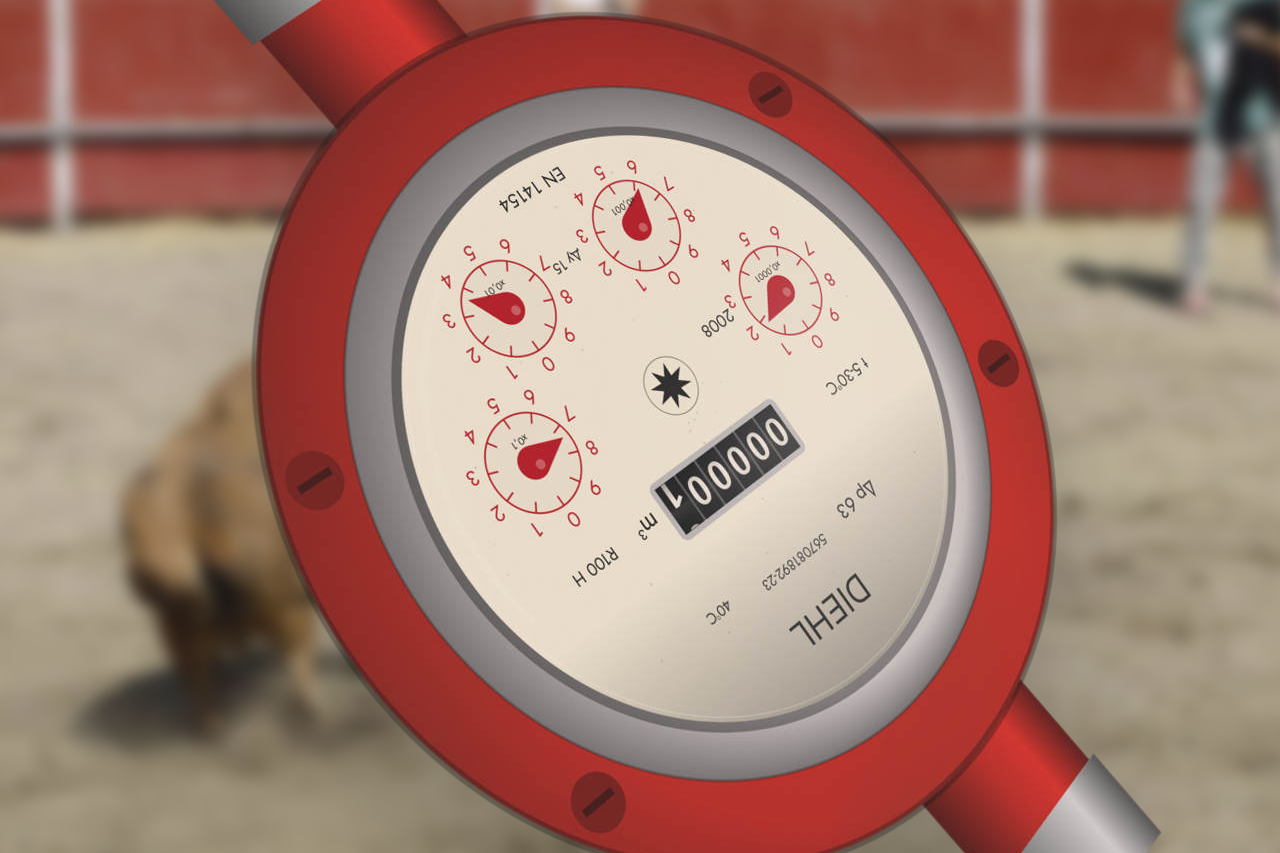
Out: 0.7361,m³
